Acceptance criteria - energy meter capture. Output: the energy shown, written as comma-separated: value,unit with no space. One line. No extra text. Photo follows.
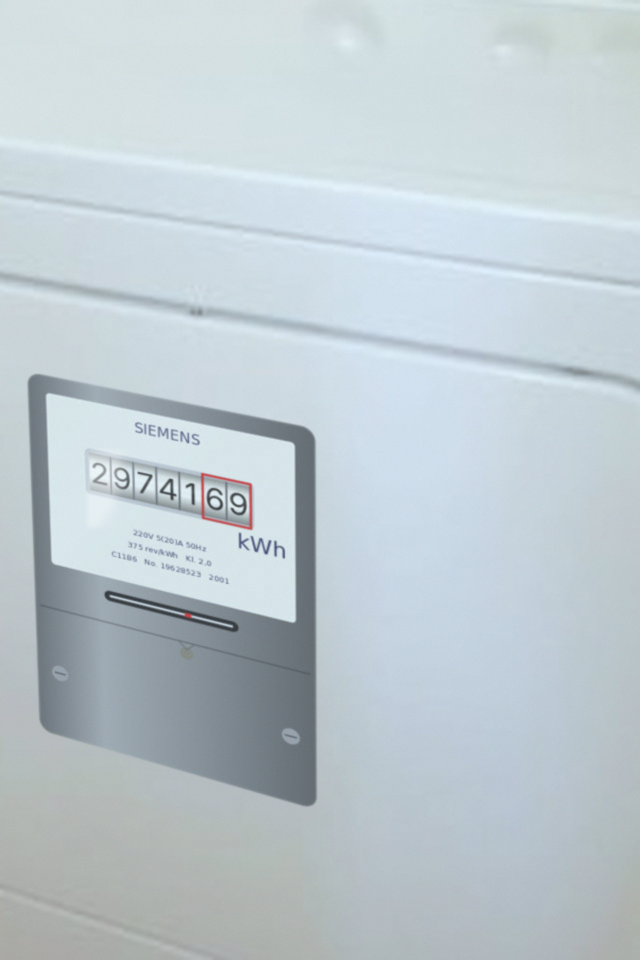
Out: 29741.69,kWh
